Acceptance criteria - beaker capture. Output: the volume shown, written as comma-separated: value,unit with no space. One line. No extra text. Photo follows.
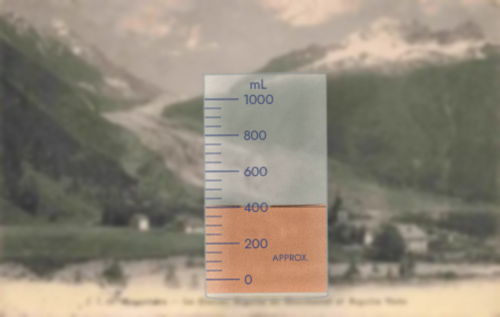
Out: 400,mL
